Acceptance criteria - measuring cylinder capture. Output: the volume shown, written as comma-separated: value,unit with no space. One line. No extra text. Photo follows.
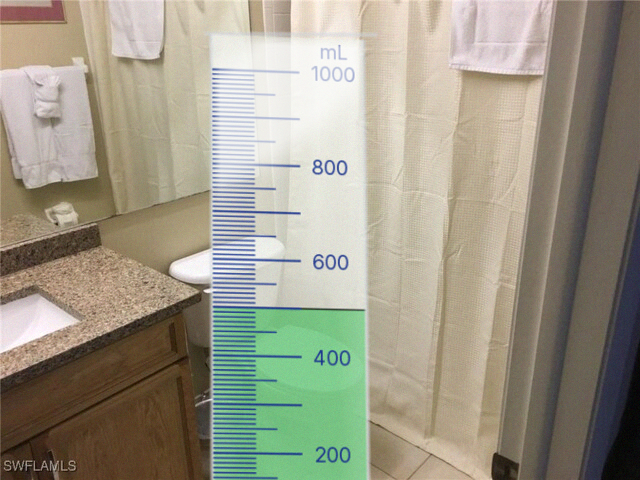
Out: 500,mL
